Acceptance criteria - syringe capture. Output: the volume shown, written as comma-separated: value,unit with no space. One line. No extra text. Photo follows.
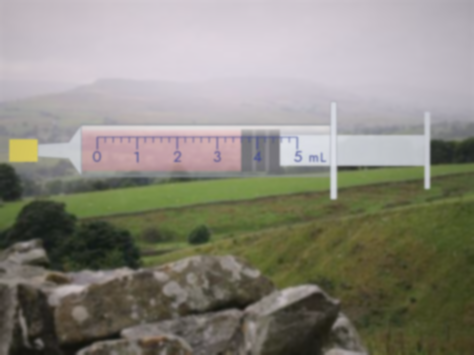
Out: 3.6,mL
